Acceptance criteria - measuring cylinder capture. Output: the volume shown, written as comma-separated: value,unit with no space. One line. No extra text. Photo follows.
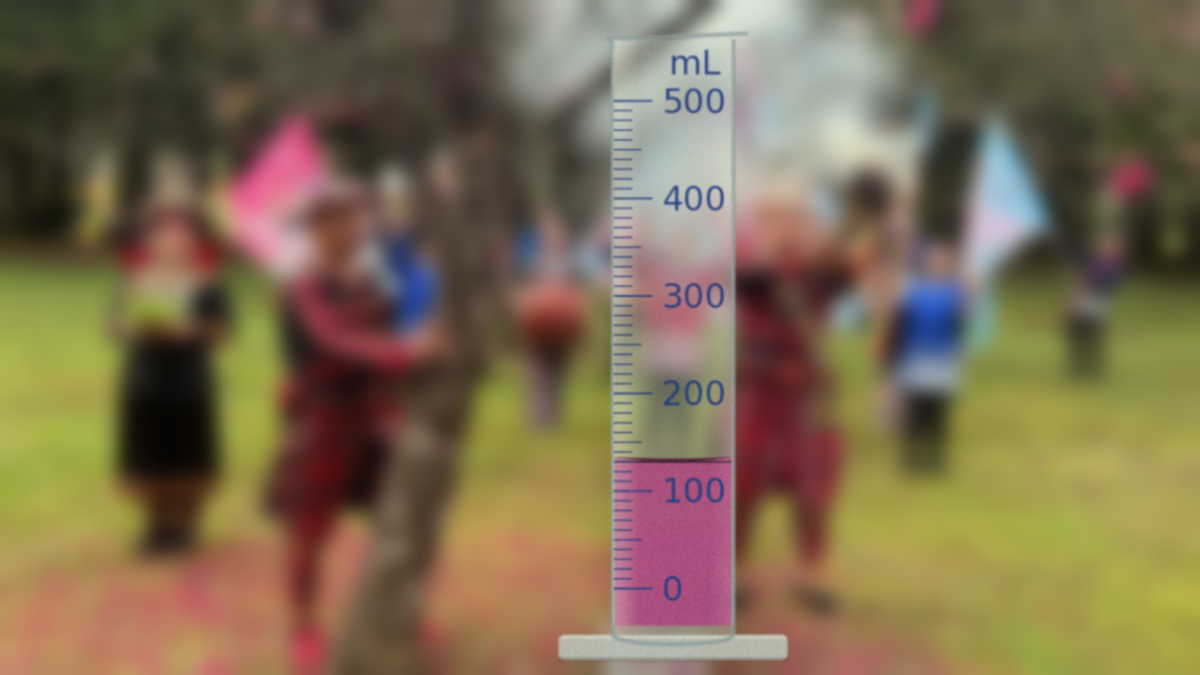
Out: 130,mL
